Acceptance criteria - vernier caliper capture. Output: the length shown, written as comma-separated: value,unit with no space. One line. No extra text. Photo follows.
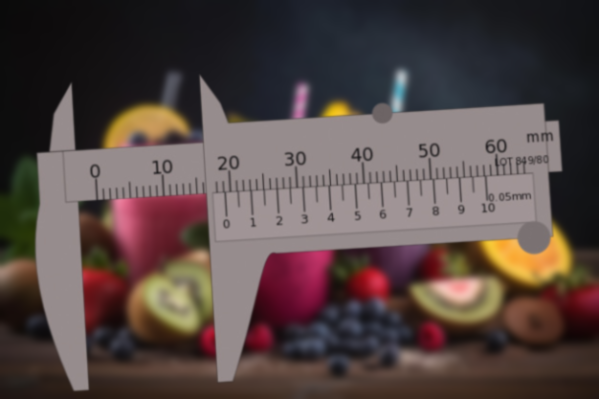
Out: 19.2,mm
